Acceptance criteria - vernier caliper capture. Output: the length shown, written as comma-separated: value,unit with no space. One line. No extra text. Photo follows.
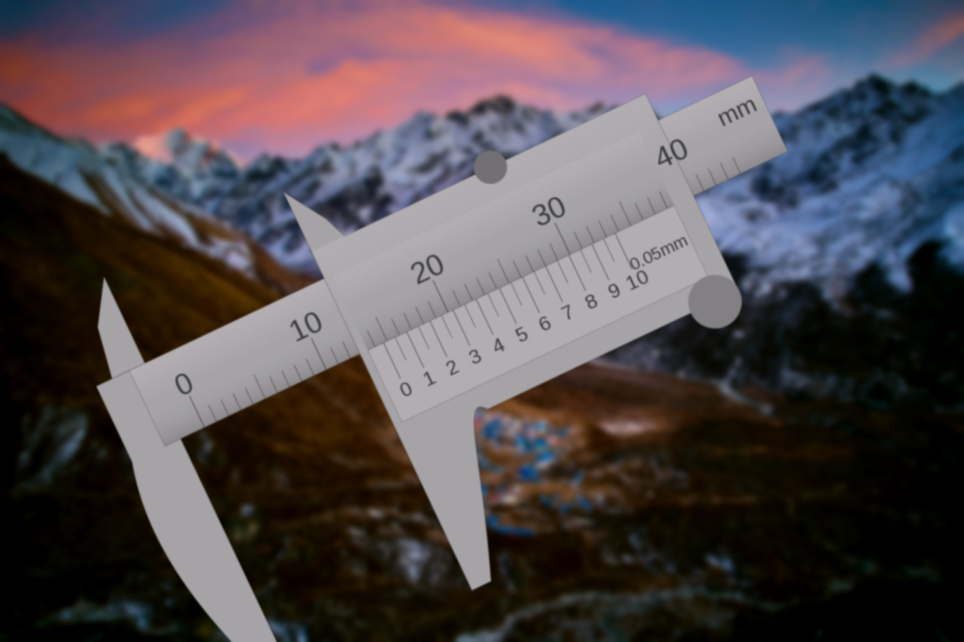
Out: 14.7,mm
